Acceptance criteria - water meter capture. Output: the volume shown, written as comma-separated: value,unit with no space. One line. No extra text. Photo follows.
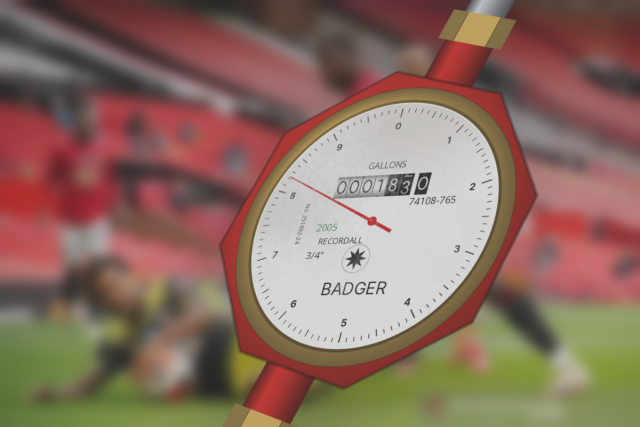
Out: 1828.2,gal
